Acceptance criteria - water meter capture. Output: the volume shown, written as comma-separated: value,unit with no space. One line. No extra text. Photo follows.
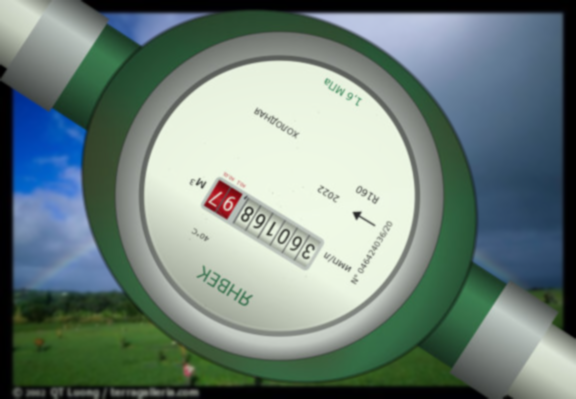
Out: 360168.97,m³
